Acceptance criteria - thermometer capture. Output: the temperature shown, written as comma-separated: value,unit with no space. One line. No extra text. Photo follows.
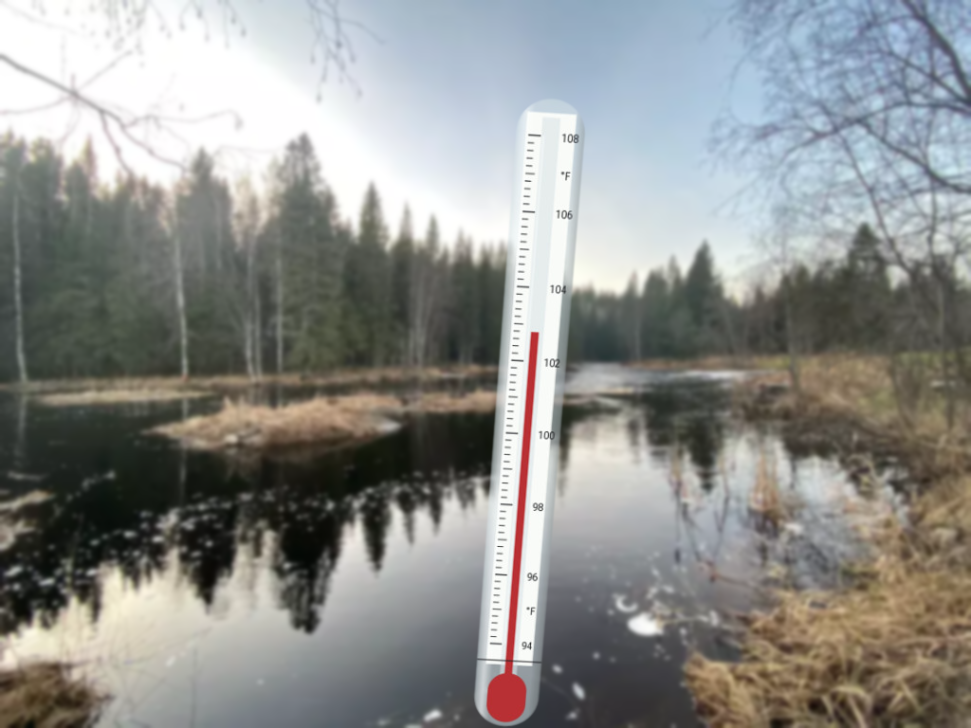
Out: 102.8,°F
